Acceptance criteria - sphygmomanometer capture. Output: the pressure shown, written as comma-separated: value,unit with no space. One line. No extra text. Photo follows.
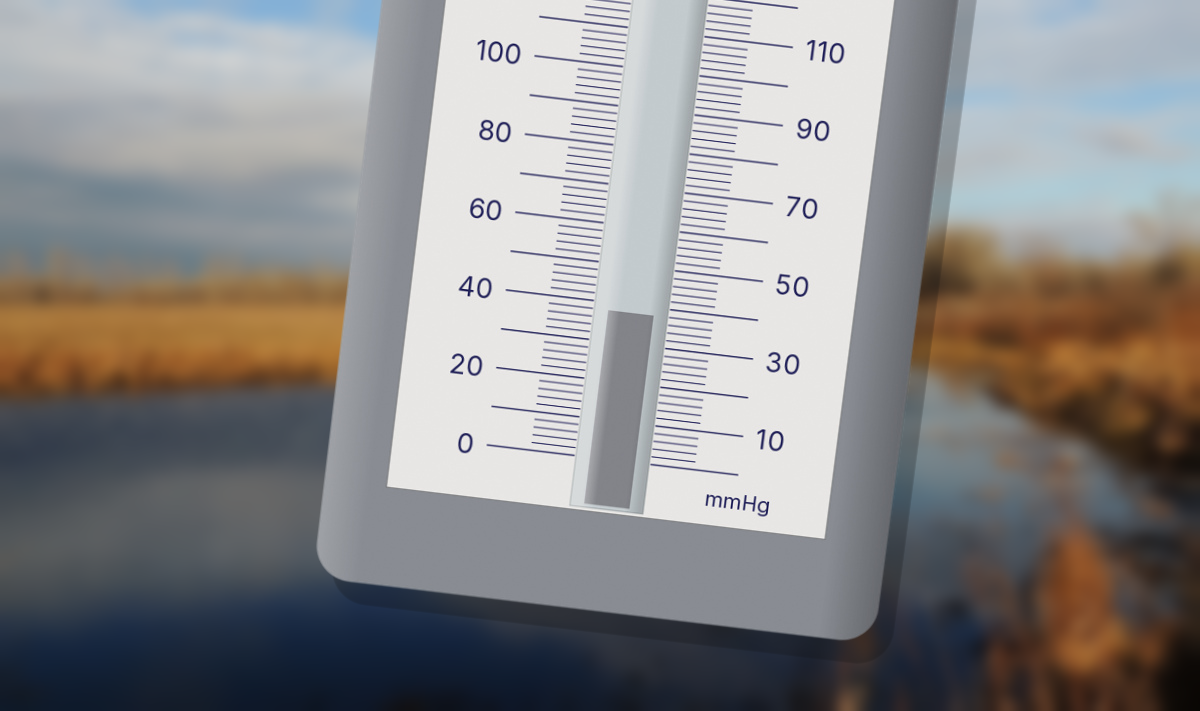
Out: 38,mmHg
